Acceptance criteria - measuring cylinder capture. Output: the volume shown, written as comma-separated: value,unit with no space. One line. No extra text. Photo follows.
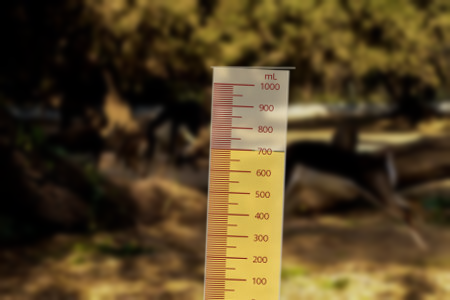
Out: 700,mL
